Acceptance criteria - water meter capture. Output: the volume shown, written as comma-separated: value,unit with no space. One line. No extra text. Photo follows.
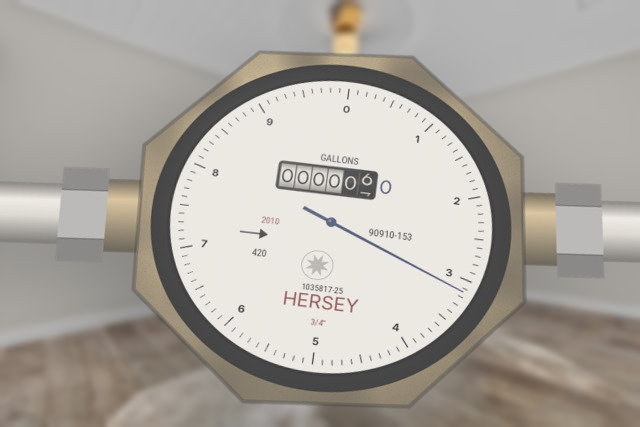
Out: 63.1,gal
